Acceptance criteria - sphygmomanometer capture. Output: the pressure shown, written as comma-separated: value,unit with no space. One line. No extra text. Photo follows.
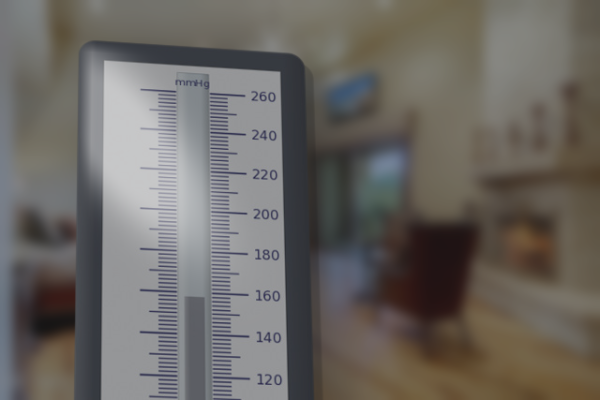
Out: 158,mmHg
